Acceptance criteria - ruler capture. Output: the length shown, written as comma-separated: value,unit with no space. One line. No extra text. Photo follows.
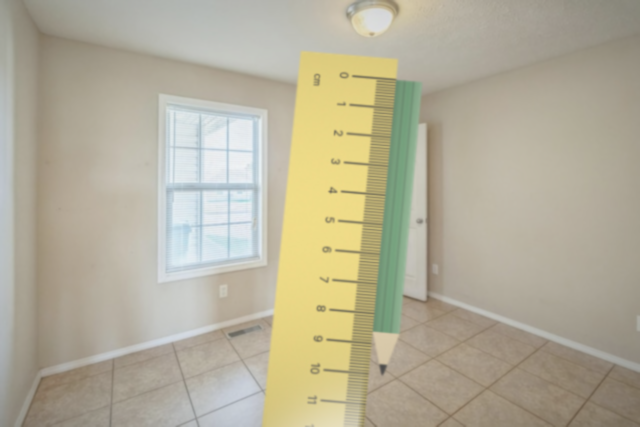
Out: 10,cm
